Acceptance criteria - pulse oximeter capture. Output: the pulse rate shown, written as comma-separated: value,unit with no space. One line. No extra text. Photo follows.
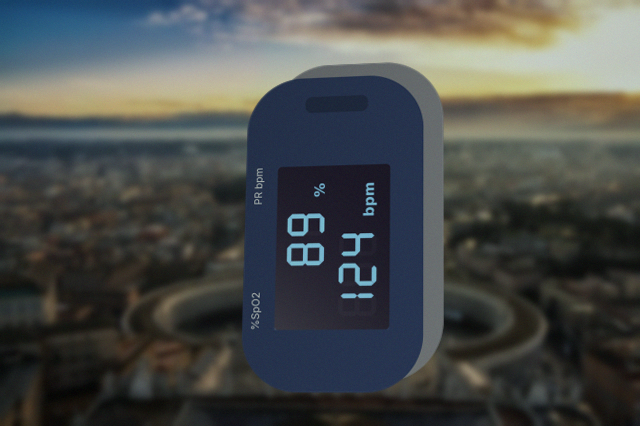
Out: 124,bpm
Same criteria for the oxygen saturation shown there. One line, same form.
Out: 89,%
